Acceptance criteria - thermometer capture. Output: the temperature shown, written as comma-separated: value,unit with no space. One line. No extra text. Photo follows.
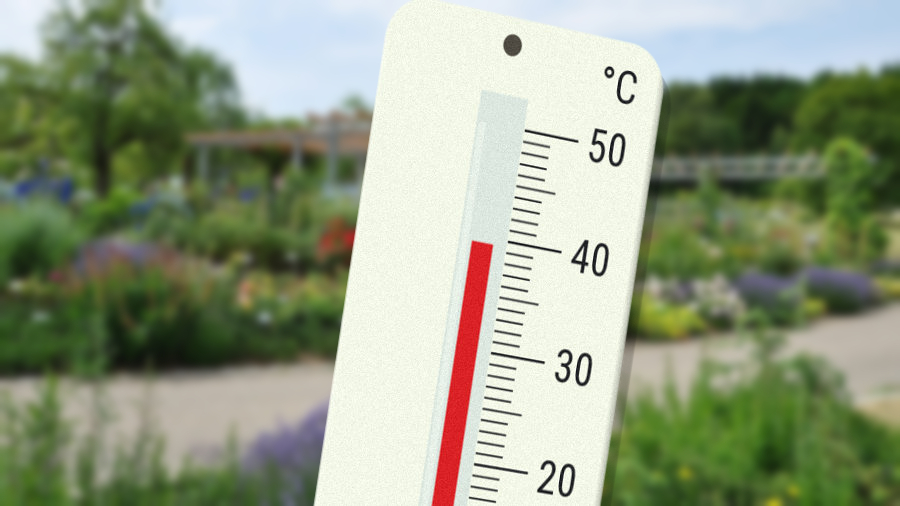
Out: 39.5,°C
